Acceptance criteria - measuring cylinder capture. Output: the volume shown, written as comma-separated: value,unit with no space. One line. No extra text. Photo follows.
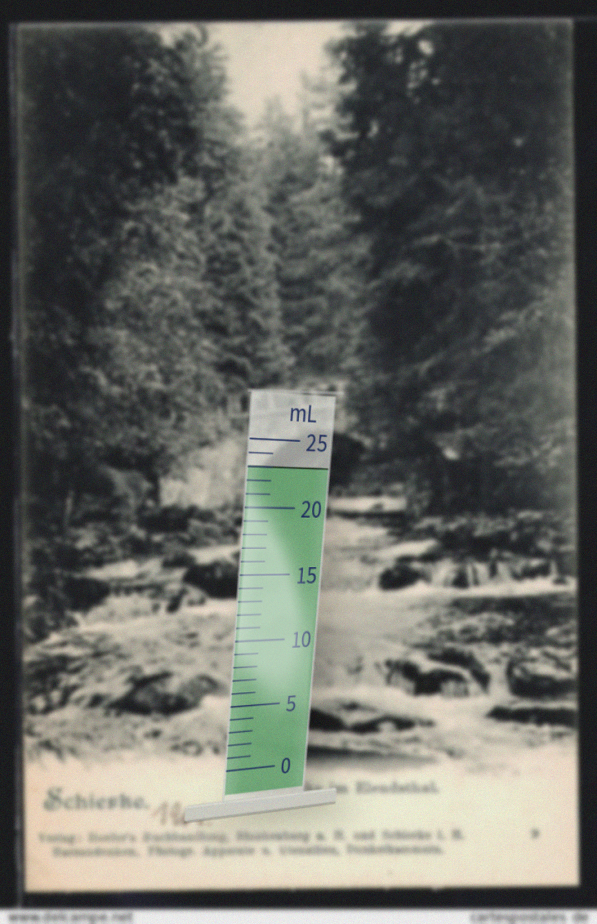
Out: 23,mL
